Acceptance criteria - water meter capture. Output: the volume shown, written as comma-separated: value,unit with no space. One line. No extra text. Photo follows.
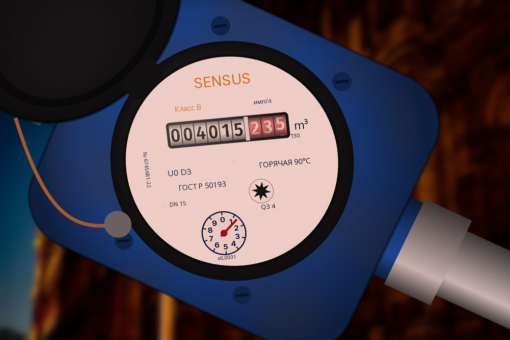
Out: 4015.2351,m³
